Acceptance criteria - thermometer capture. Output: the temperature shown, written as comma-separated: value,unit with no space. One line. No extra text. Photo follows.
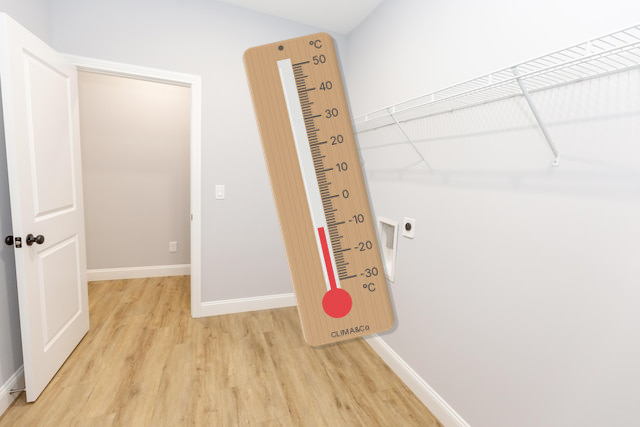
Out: -10,°C
